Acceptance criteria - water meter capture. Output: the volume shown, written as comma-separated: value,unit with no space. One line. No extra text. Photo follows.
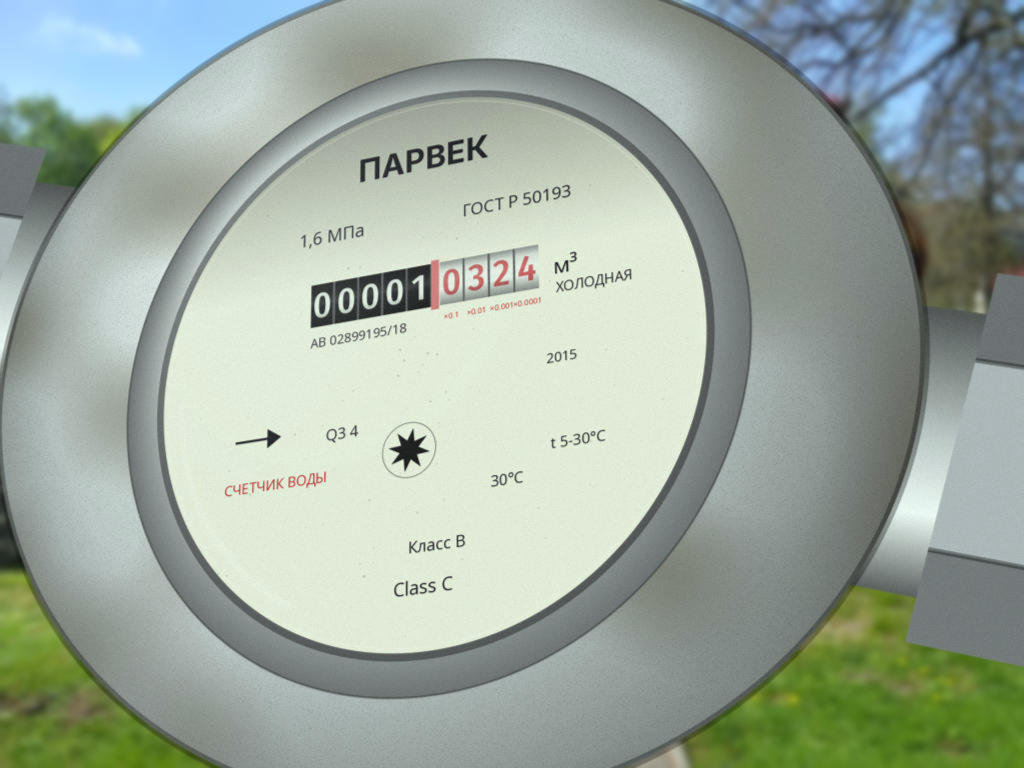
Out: 1.0324,m³
